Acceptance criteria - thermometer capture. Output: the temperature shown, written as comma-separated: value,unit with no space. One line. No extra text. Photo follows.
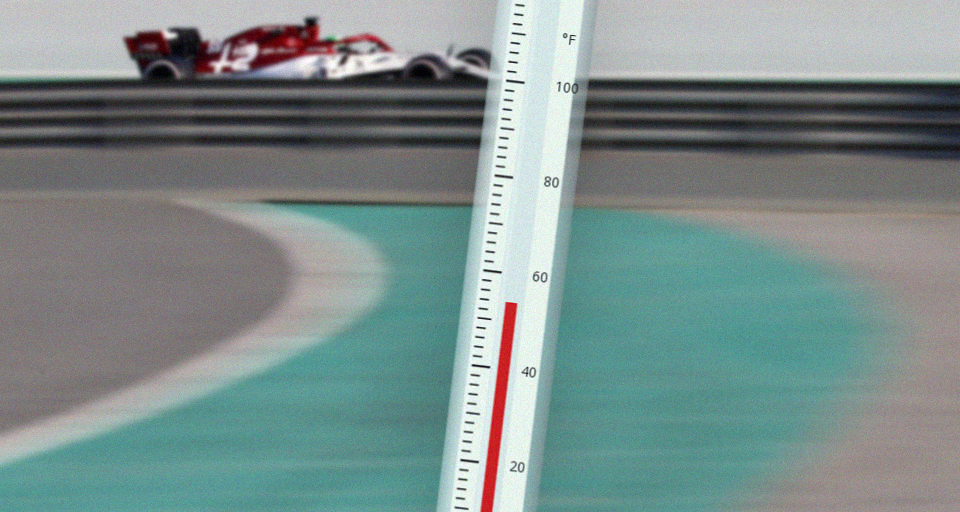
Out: 54,°F
